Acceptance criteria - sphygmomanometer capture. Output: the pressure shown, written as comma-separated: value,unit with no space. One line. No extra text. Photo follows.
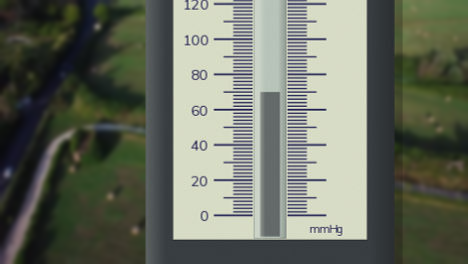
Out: 70,mmHg
